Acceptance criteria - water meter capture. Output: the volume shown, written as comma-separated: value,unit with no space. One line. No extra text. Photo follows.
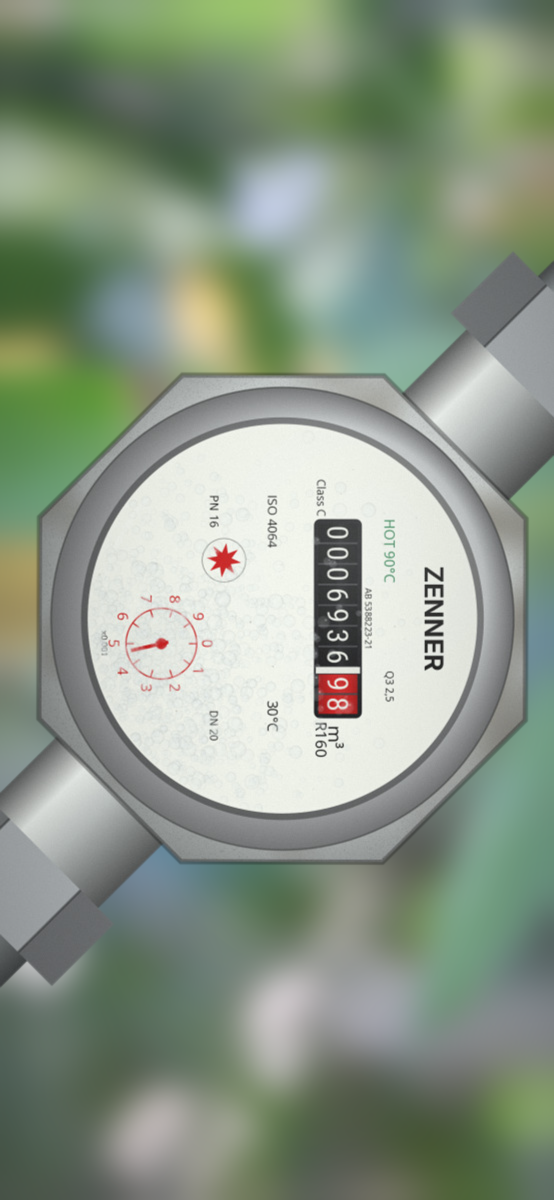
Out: 6936.984,m³
